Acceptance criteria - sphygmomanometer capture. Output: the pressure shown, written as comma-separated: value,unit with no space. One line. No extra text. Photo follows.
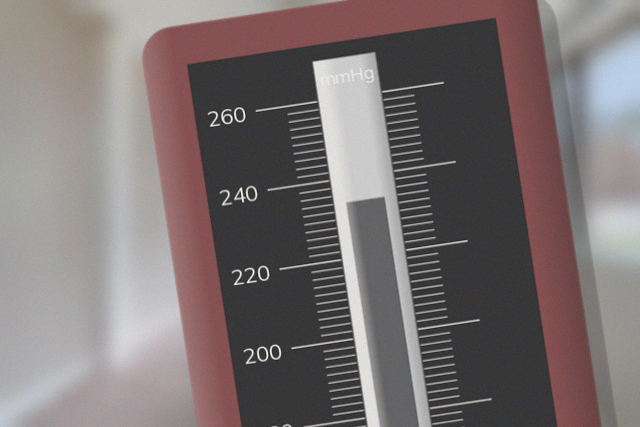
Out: 234,mmHg
